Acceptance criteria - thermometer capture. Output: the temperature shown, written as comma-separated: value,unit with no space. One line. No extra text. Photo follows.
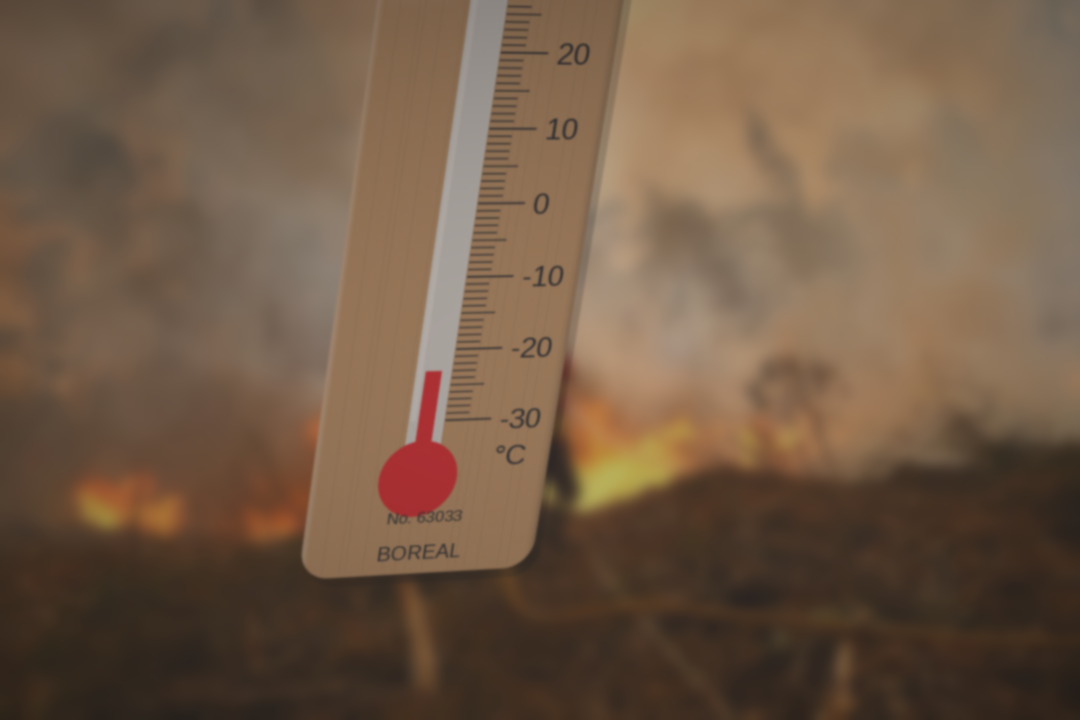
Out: -23,°C
